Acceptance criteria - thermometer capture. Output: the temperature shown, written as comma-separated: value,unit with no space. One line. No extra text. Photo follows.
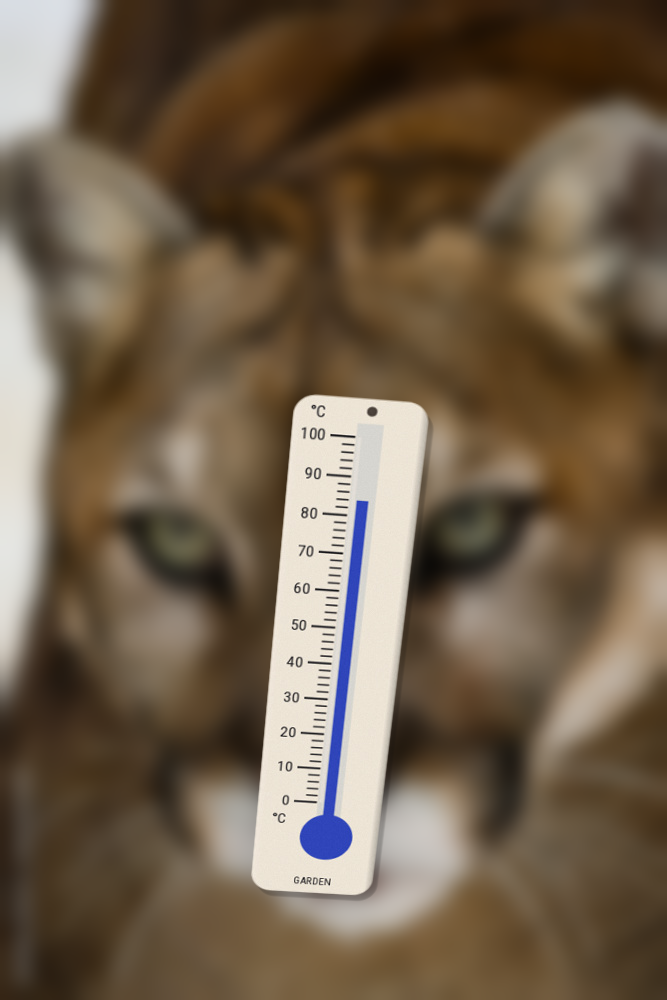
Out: 84,°C
